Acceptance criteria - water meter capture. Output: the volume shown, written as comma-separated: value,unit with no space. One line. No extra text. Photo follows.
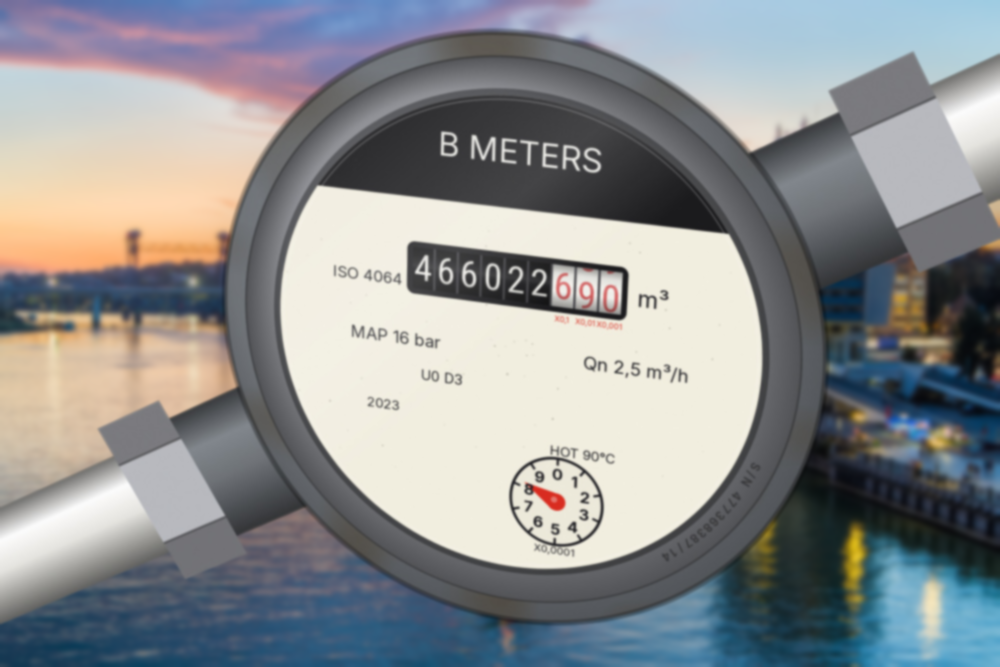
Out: 466022.6898,m³
